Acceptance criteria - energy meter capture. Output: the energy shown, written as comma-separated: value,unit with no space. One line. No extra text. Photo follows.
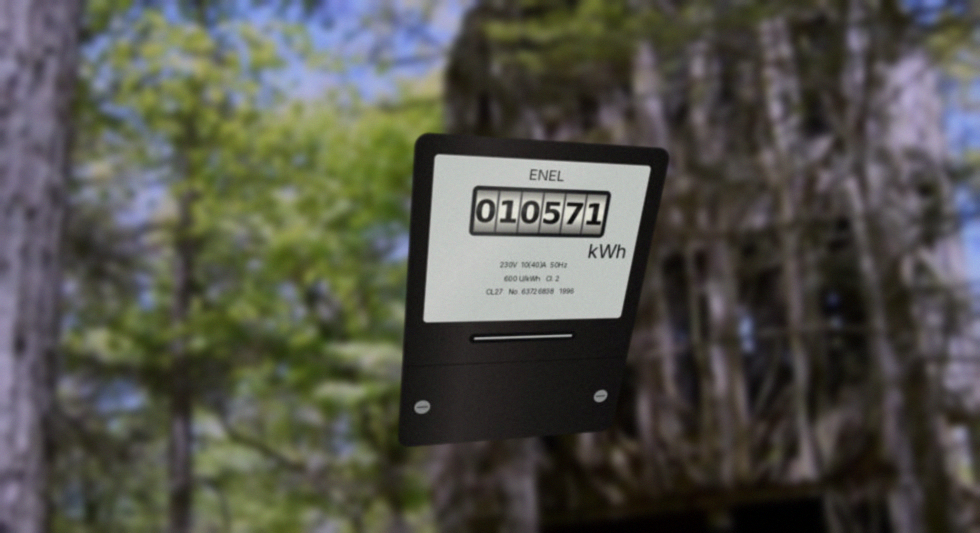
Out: 10571,kWh
